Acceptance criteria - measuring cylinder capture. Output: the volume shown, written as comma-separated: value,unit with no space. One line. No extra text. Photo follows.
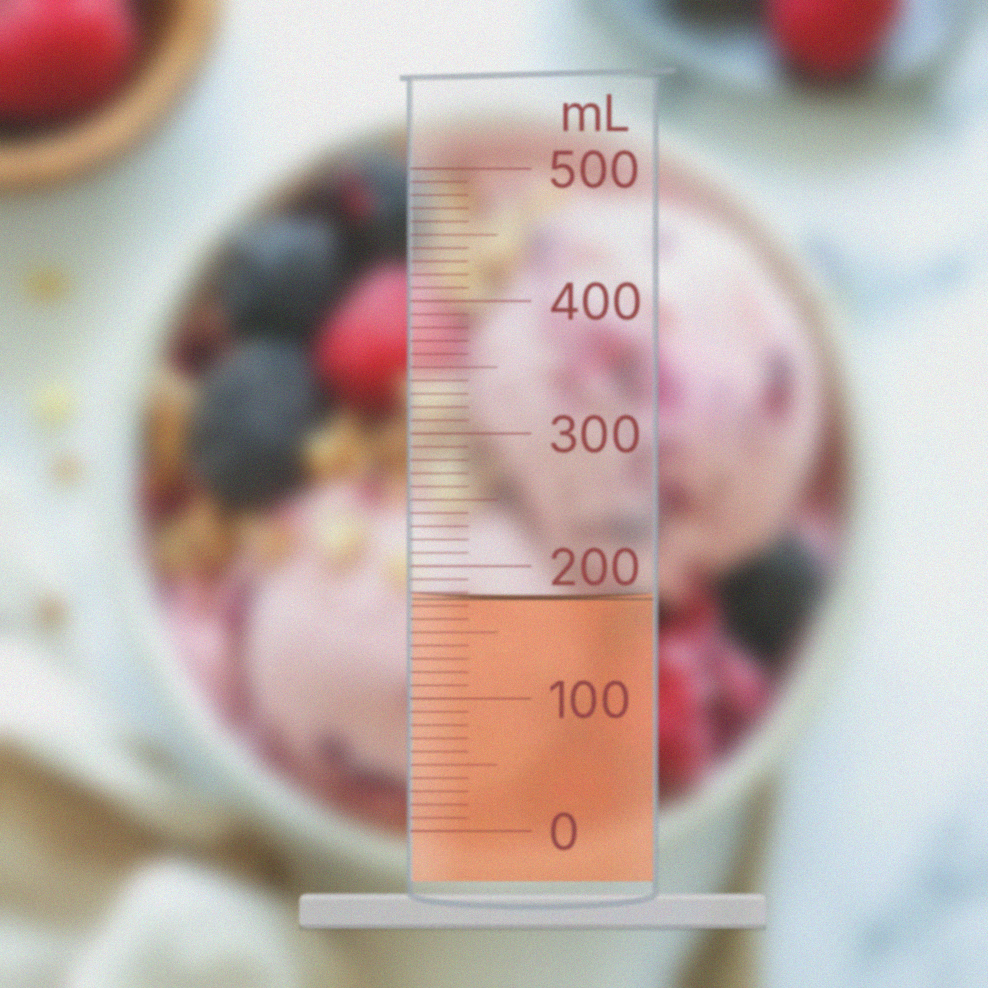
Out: 175,mL
